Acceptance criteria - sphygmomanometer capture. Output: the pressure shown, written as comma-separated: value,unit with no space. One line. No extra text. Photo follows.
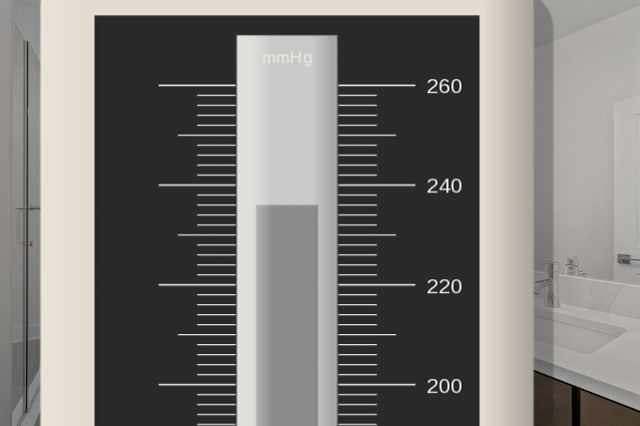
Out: 236,mmHg
